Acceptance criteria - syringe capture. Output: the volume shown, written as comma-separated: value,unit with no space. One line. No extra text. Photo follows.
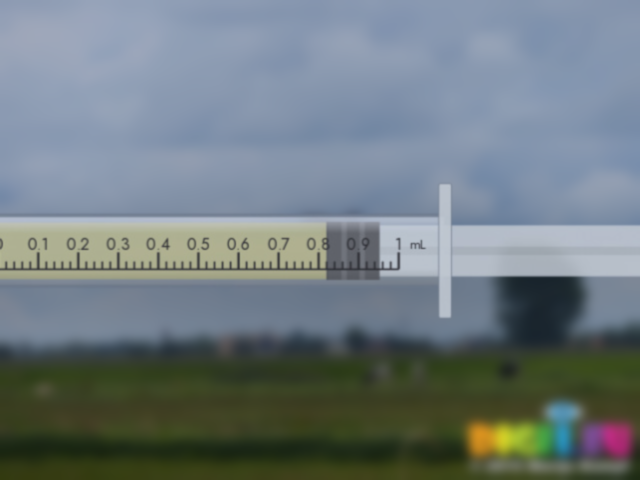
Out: 0.82,mL
